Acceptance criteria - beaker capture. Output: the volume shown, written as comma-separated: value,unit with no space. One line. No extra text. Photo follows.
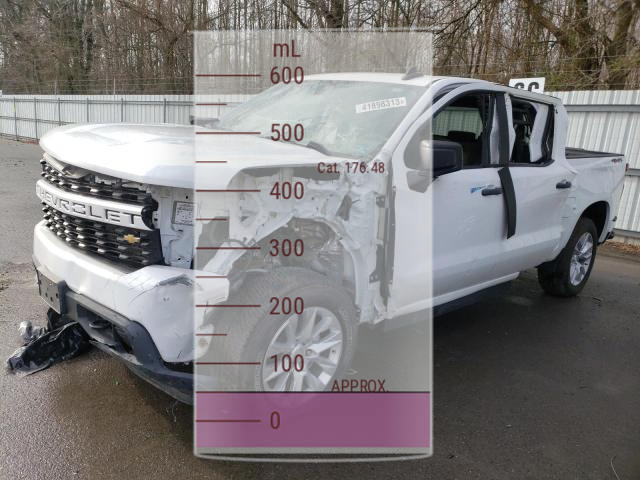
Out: 50,mL
